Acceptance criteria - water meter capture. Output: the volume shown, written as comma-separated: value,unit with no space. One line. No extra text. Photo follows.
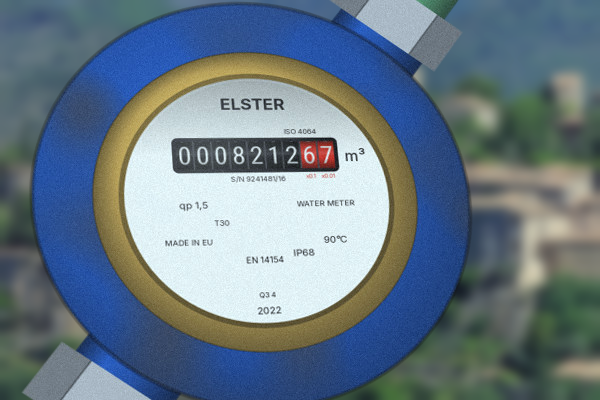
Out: 8212.67,m³
